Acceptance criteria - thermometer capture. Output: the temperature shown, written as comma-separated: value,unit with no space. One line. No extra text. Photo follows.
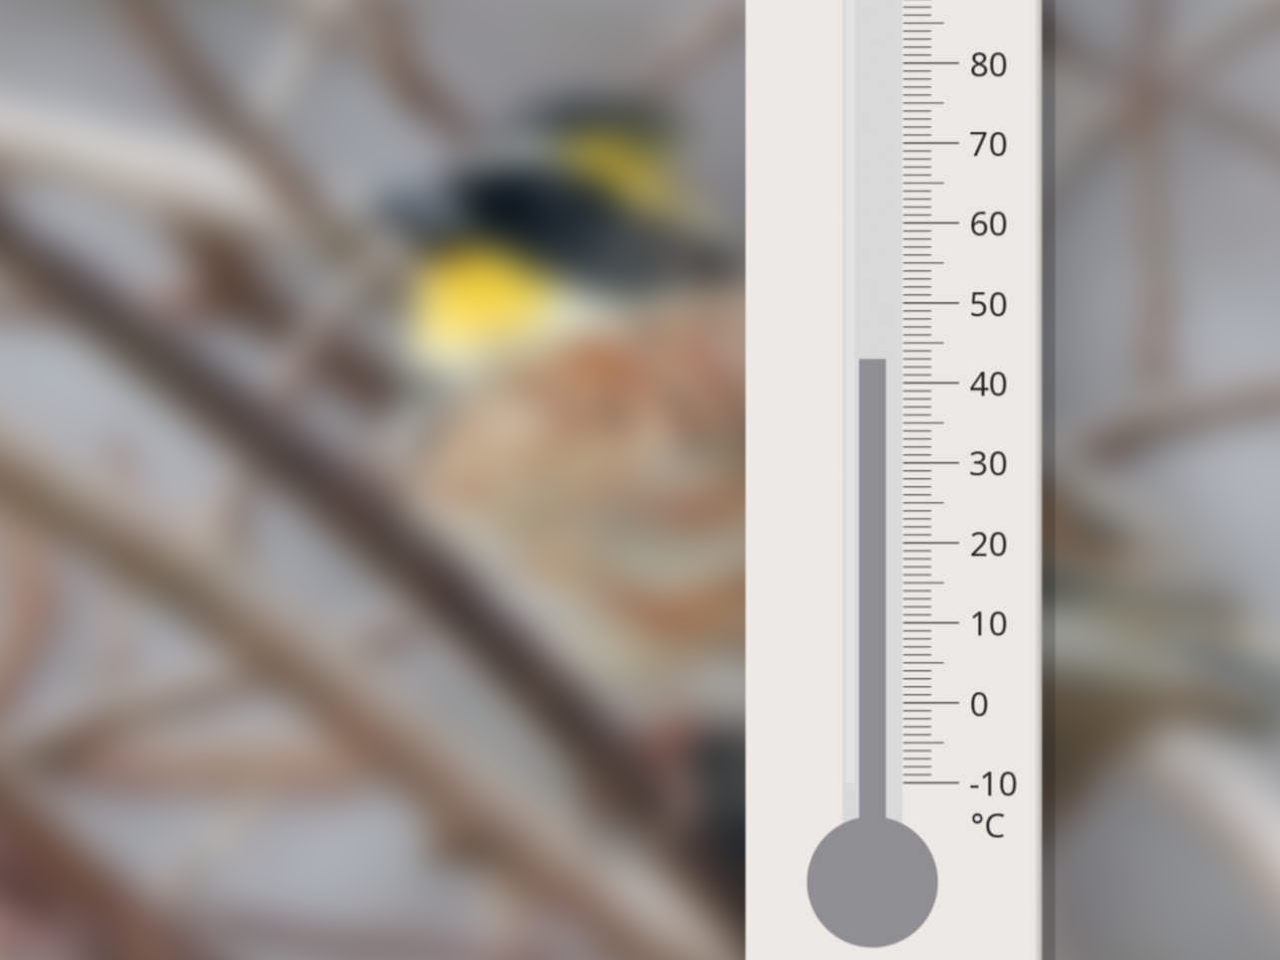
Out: 43,°C
